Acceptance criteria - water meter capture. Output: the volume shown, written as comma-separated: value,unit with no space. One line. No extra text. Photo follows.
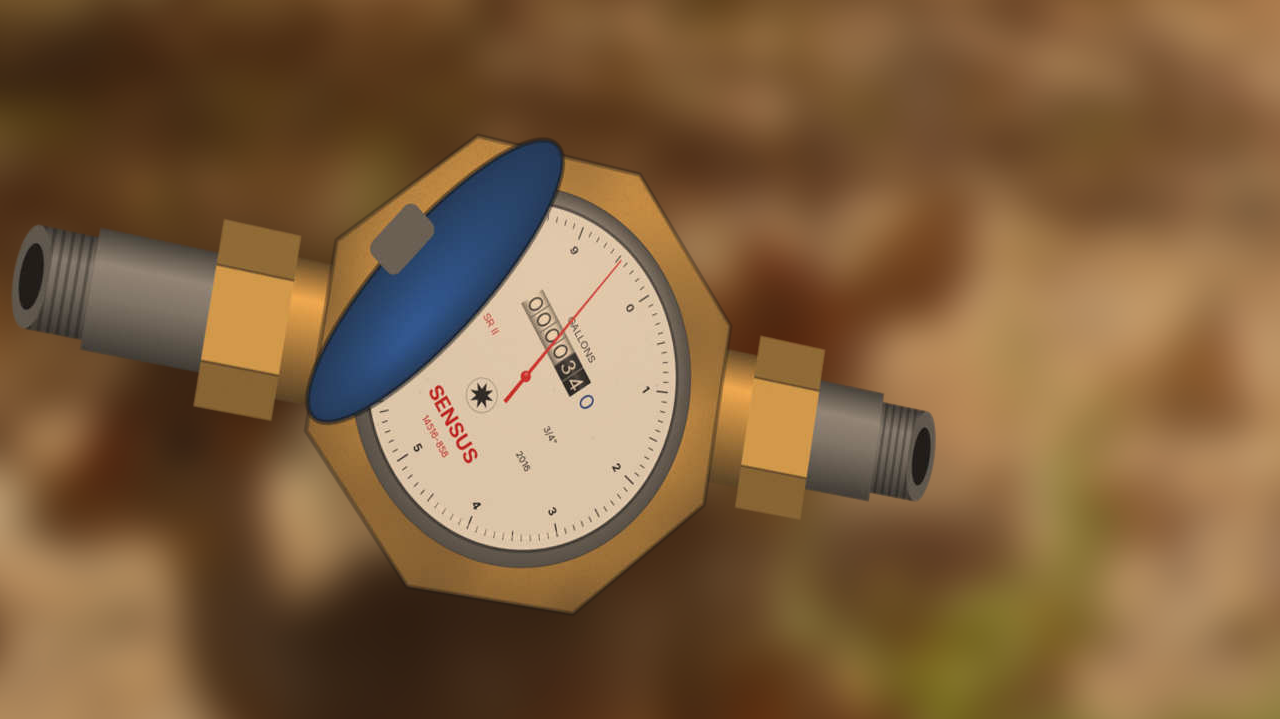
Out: 339.5,gal
